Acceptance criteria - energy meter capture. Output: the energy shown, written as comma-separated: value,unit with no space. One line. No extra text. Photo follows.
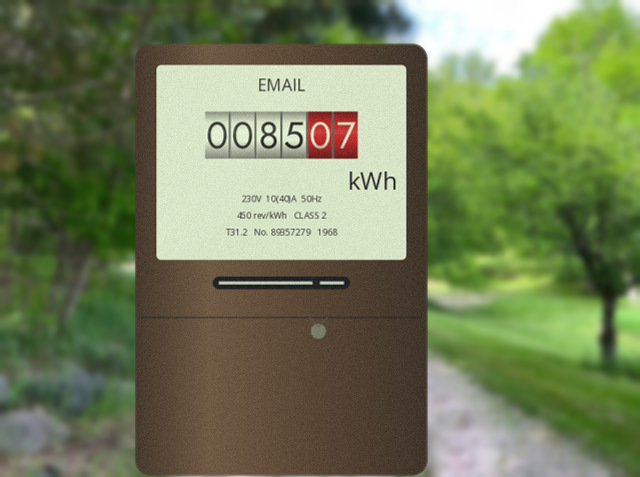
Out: 85.07,kWh
